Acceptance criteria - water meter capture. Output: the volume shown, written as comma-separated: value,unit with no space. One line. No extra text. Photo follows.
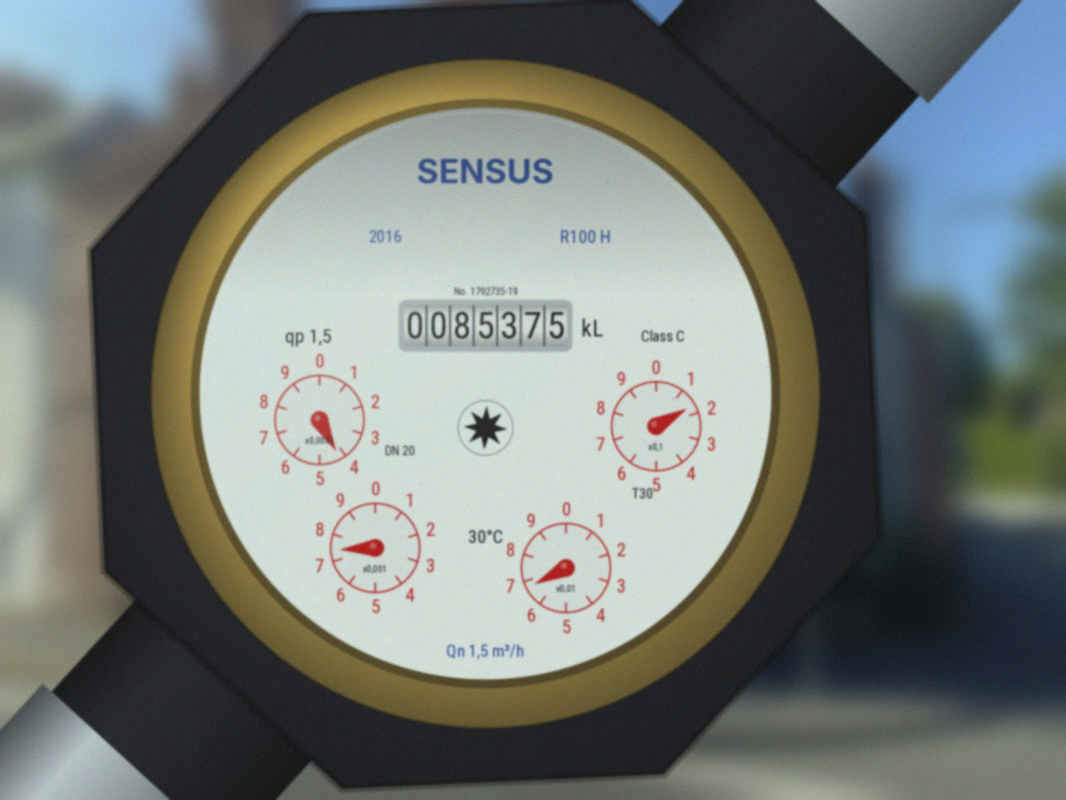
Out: 85375.1674,kL
